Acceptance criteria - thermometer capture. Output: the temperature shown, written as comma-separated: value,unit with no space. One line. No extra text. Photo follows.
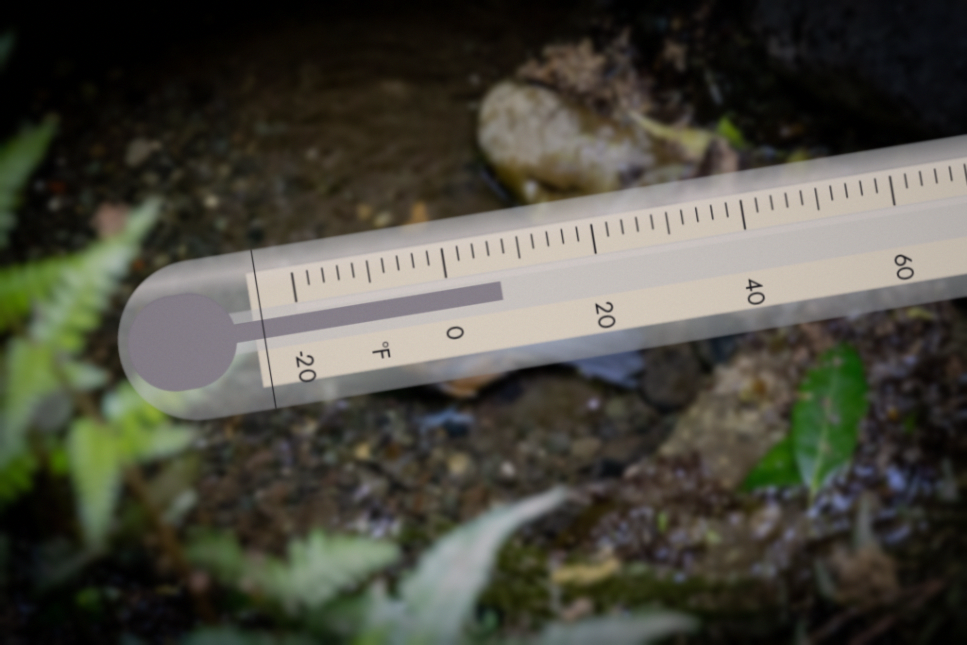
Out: 7,°F
